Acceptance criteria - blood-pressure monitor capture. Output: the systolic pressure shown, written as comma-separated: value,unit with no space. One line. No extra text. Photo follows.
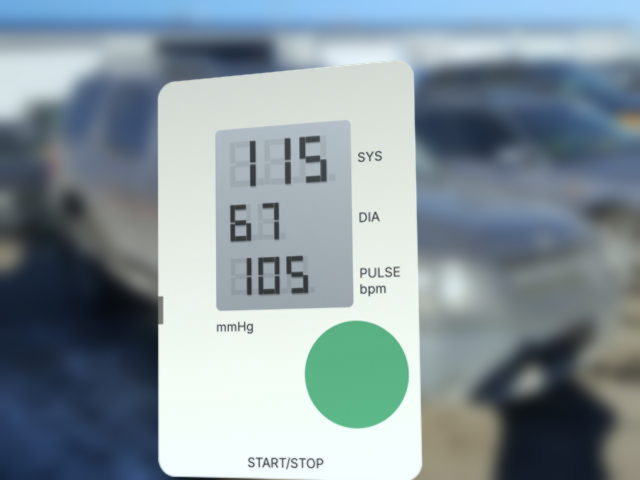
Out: 115,mmHg
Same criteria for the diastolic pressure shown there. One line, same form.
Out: 67,mmHg
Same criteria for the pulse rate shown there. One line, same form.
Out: 105,bpm
